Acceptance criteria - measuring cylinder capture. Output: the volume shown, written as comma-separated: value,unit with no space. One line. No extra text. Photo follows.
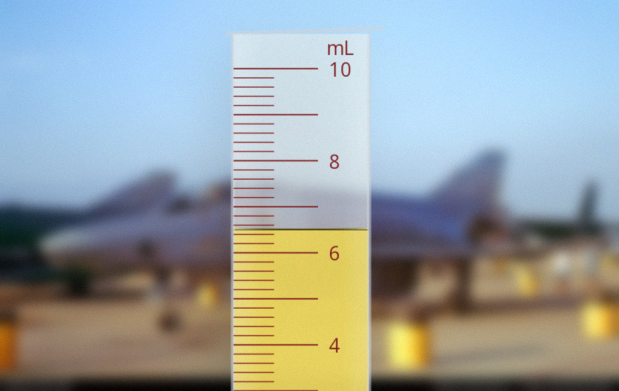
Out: 6.5,mL
